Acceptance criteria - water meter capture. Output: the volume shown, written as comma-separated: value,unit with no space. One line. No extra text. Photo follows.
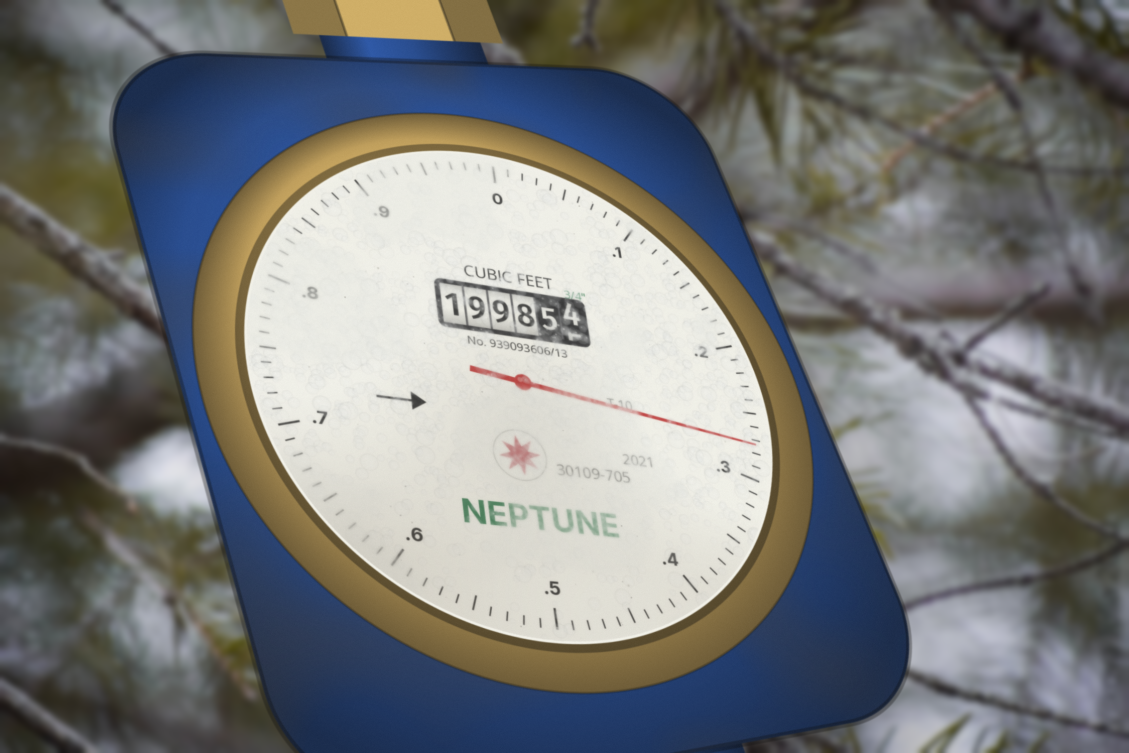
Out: 199854.27,ft³
